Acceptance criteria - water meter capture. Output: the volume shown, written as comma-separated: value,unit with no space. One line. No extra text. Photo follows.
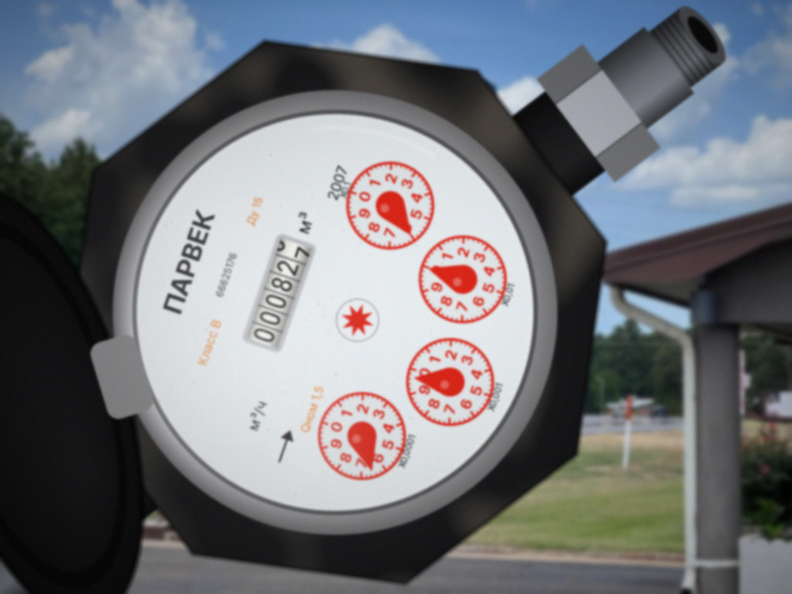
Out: 826.5996,m³
